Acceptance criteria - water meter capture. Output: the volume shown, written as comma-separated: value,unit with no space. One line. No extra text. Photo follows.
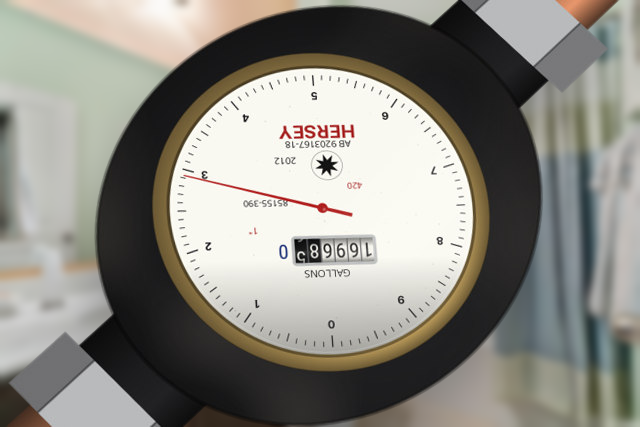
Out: 1696852.9,gal
